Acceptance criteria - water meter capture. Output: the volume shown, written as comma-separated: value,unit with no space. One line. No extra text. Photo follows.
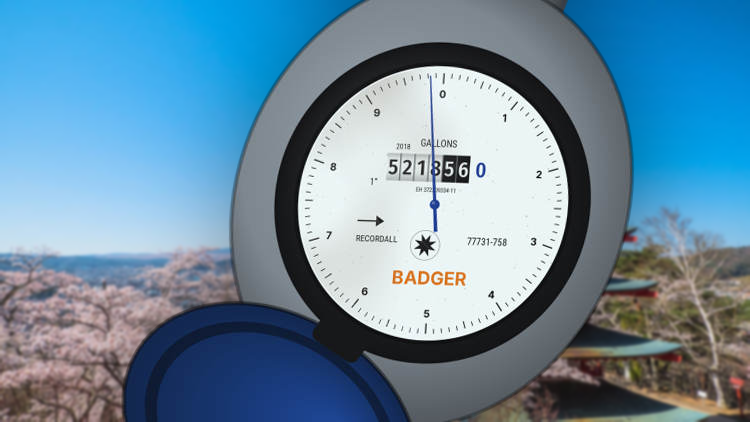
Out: 5218559.8,gal
